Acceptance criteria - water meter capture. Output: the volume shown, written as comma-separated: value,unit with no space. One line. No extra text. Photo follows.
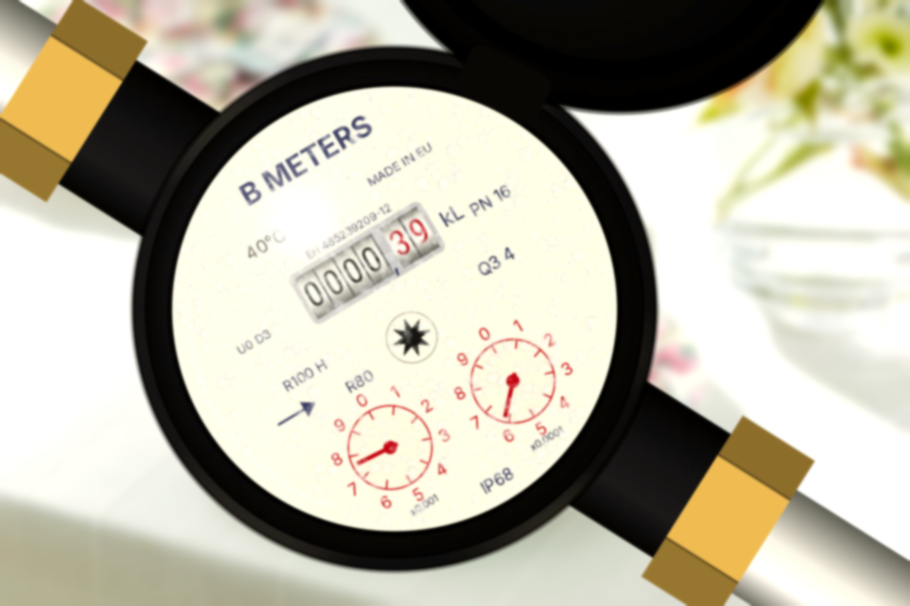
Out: 0.3976,kL
